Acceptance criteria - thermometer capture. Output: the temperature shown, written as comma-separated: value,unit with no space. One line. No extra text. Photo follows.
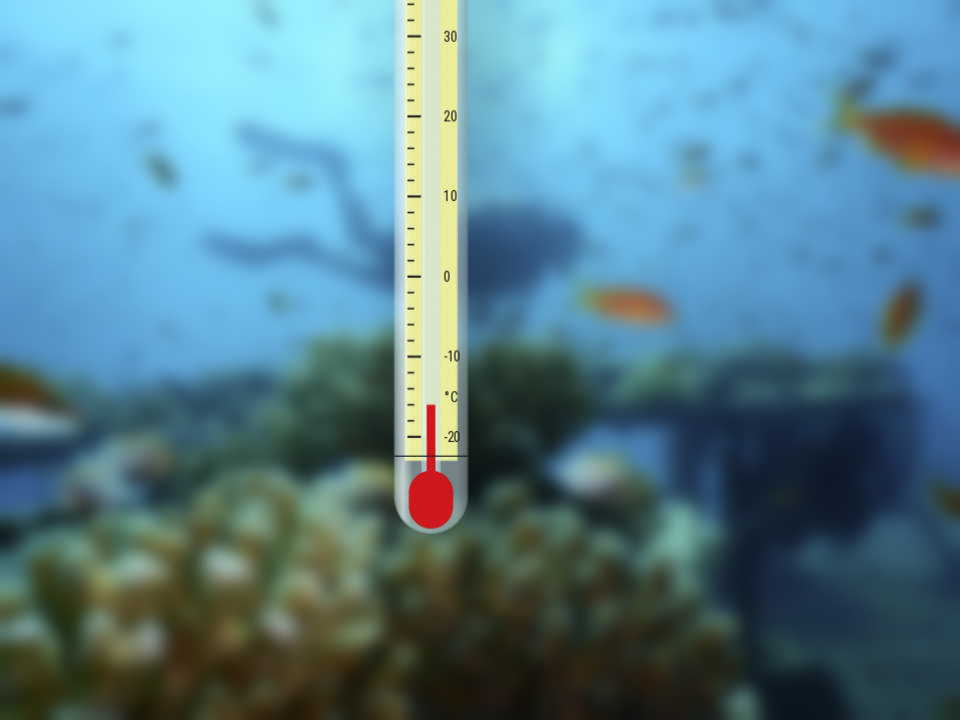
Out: -16,°C
